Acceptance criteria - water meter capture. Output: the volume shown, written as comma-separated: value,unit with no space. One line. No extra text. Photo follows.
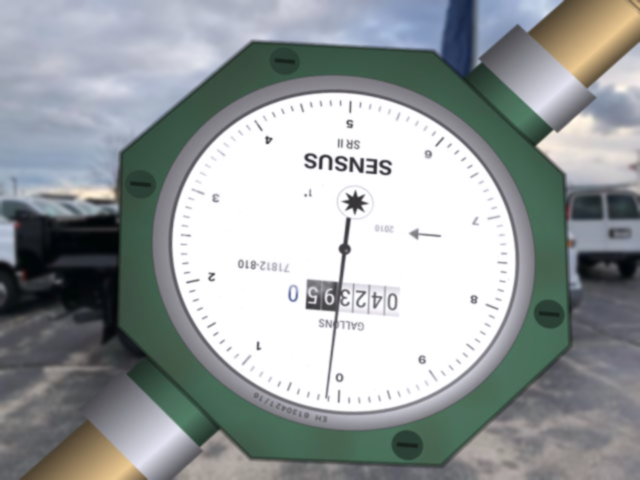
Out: 423950.1,gal
